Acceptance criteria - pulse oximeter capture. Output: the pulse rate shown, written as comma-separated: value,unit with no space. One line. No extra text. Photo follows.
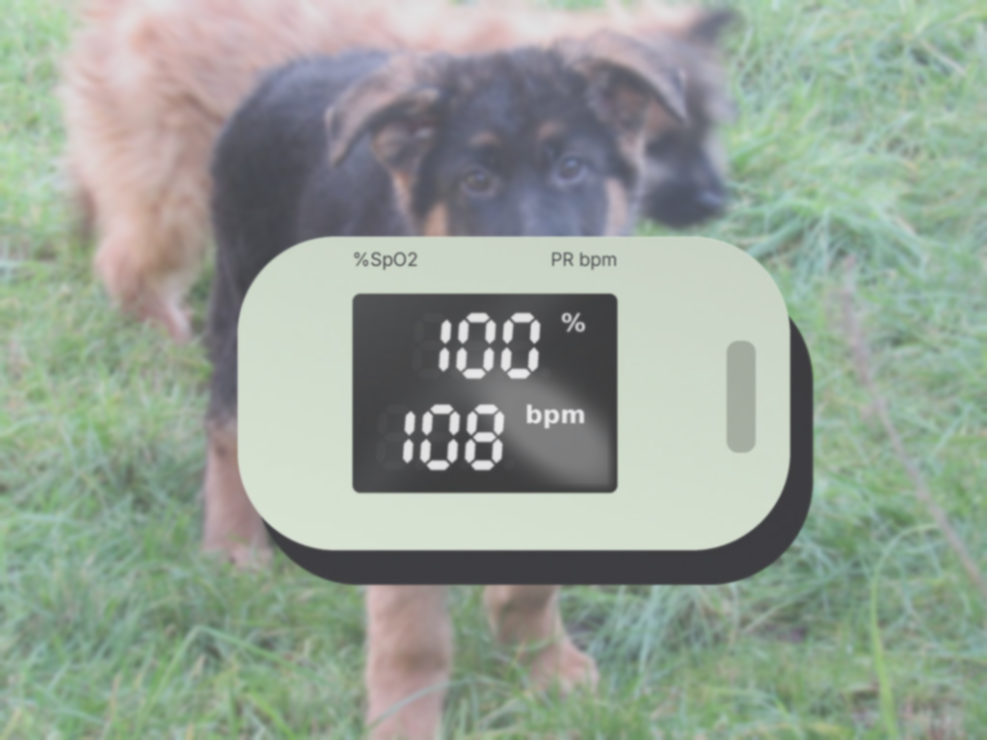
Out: 108,bpm
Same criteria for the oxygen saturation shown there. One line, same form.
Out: 100,%
